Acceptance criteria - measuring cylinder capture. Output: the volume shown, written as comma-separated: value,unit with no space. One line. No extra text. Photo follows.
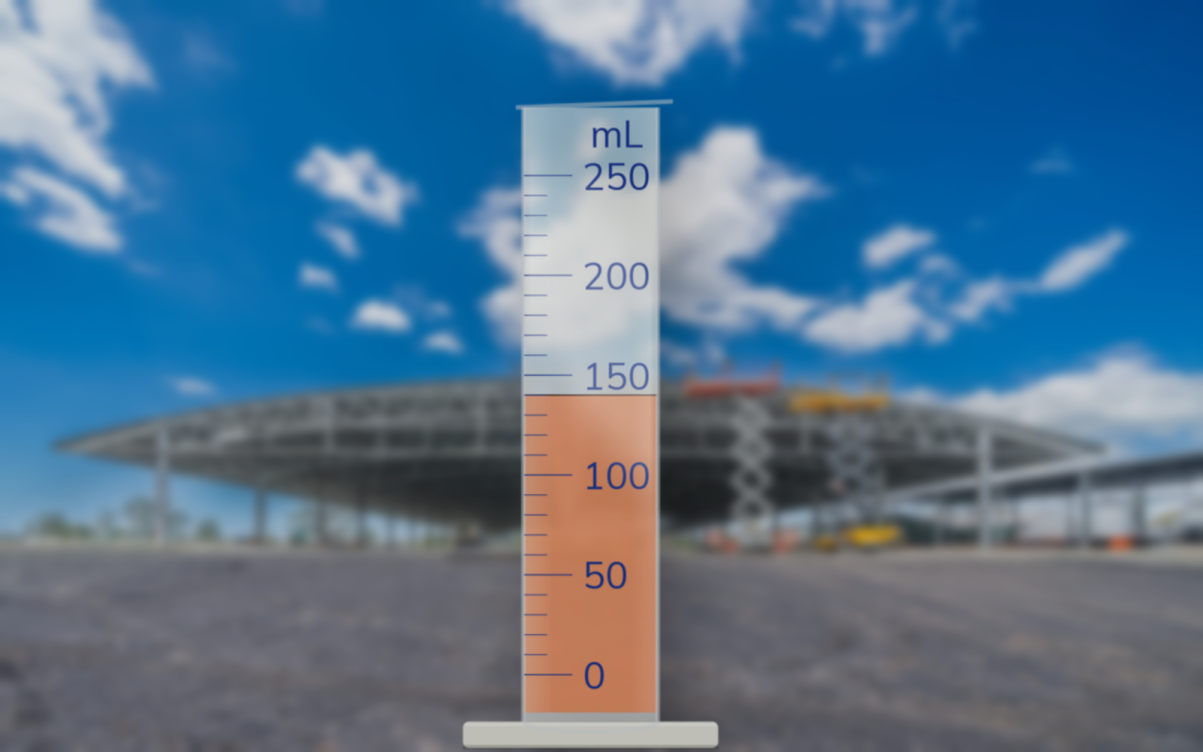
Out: 140,mL
